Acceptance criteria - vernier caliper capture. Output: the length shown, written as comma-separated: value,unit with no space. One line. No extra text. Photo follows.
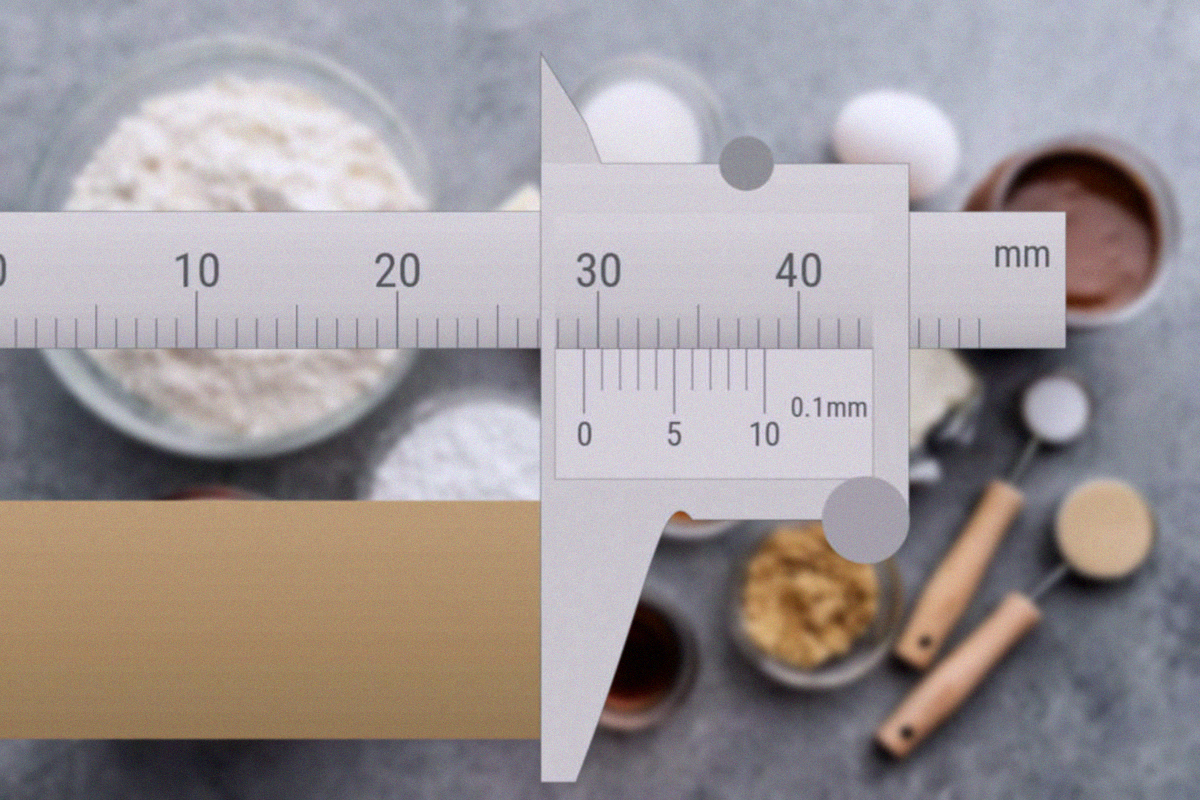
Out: 29.3,mm
